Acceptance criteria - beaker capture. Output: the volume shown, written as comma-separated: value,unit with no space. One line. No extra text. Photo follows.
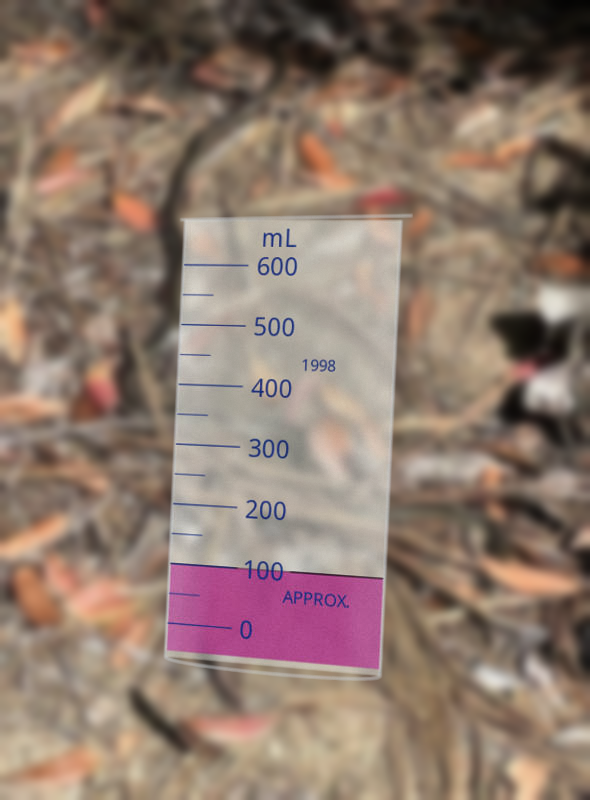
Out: 100,mL
